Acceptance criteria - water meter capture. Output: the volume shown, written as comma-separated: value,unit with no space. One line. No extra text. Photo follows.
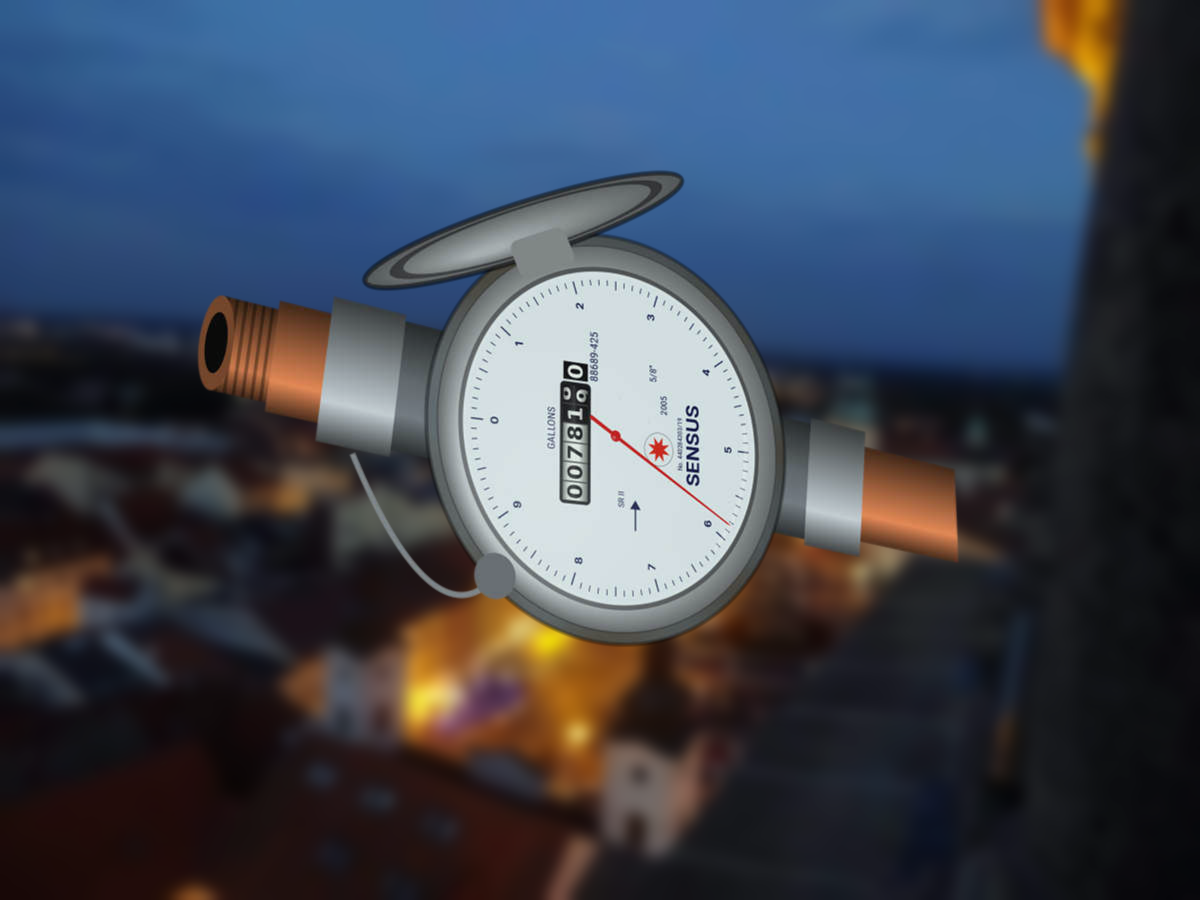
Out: 78185.8,gal
